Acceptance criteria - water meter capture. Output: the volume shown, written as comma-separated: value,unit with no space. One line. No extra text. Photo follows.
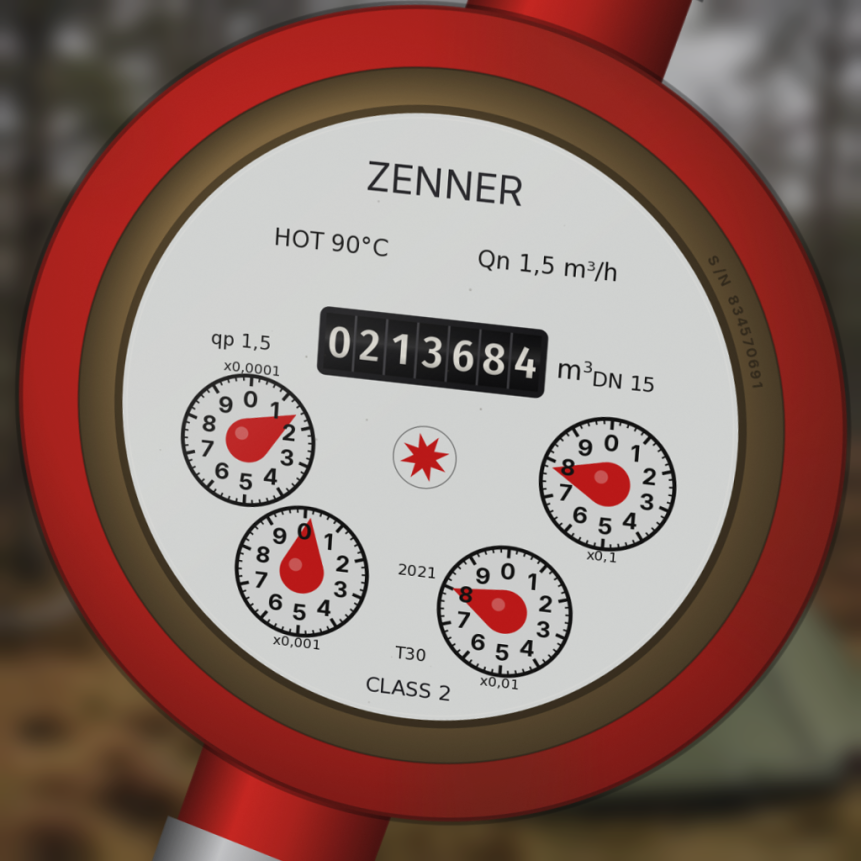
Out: 213684.7801,m³
